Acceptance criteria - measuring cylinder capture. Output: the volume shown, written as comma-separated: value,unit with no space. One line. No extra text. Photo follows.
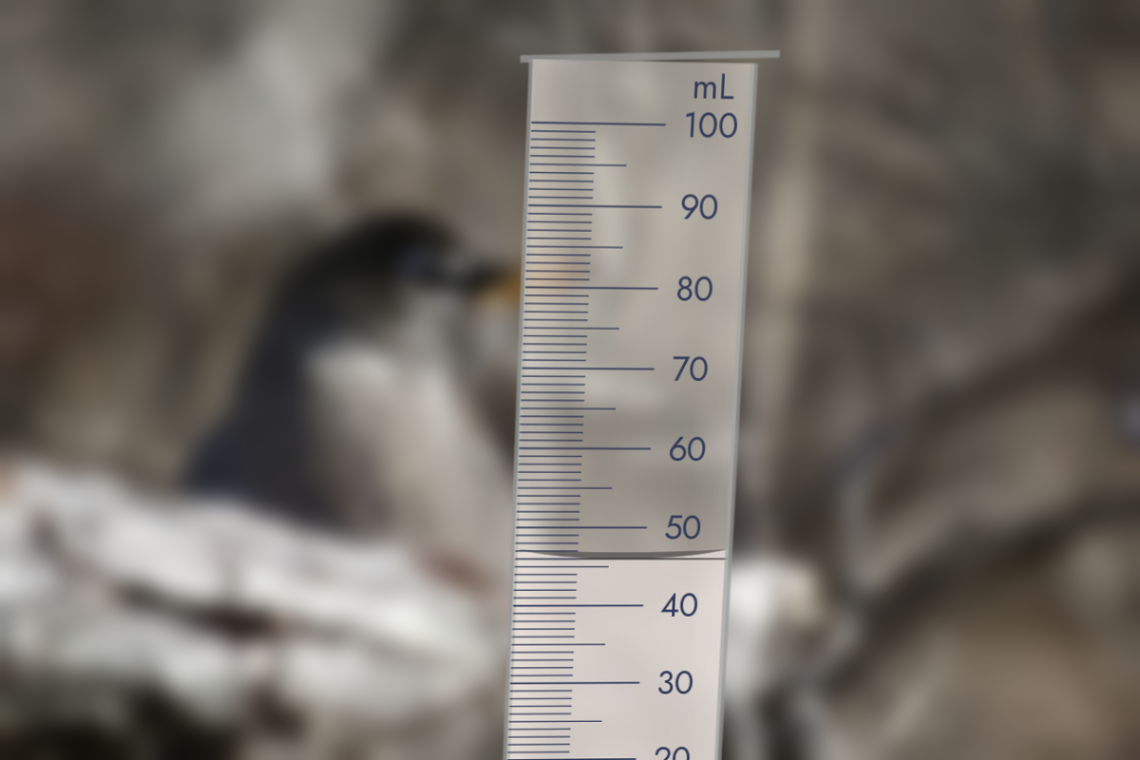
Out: 46,mL
